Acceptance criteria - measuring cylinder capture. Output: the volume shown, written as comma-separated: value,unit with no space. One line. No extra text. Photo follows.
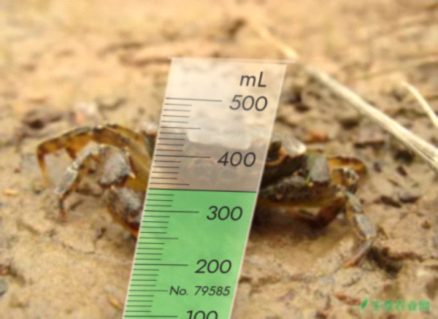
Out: 340,mL
